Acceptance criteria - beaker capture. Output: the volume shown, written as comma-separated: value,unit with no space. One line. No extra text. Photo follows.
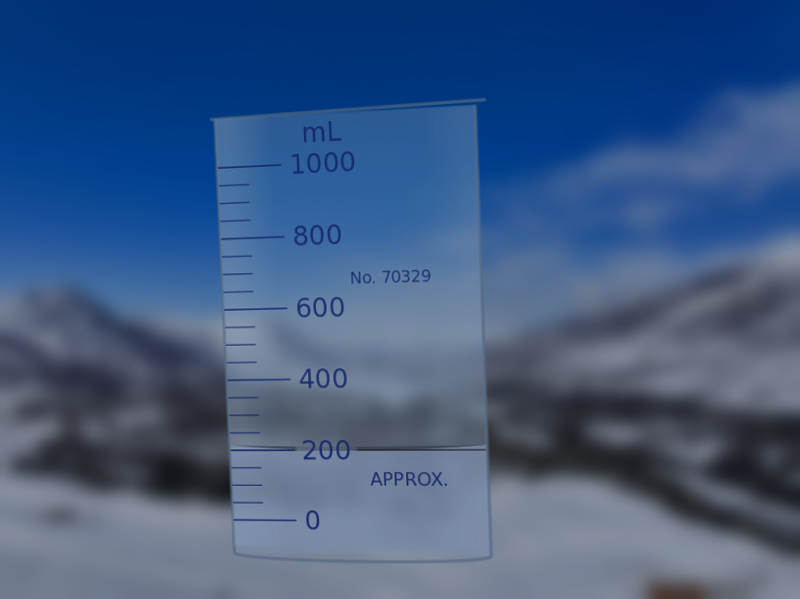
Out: 200,mL
